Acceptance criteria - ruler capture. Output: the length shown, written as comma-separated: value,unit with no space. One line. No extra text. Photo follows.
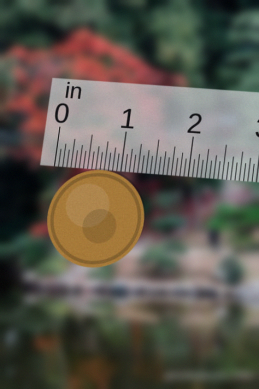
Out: 1.4375,in
